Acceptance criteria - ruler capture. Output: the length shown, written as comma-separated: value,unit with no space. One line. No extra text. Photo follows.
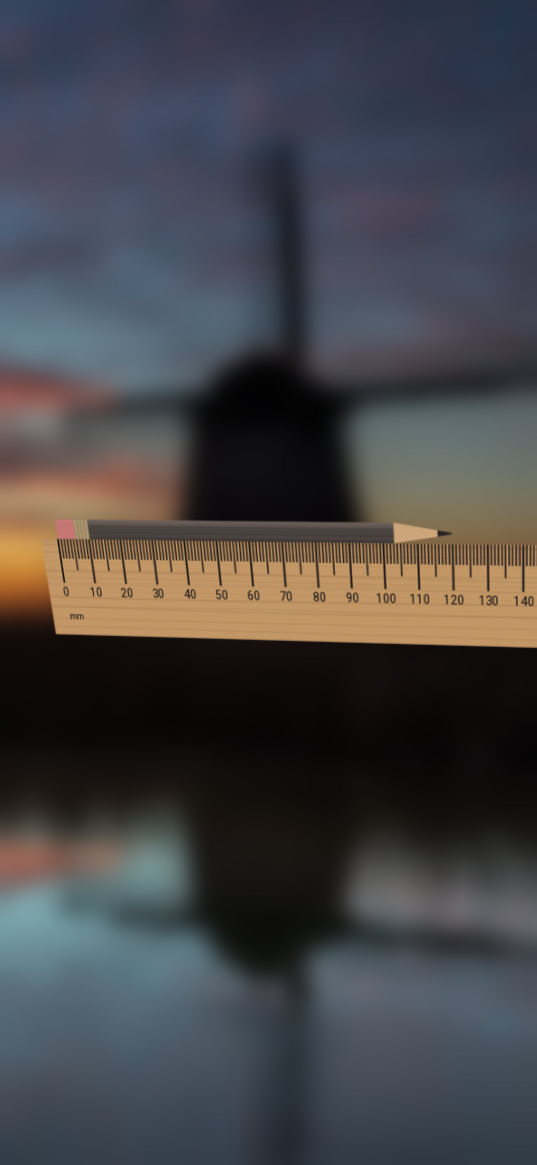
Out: 120,mm
